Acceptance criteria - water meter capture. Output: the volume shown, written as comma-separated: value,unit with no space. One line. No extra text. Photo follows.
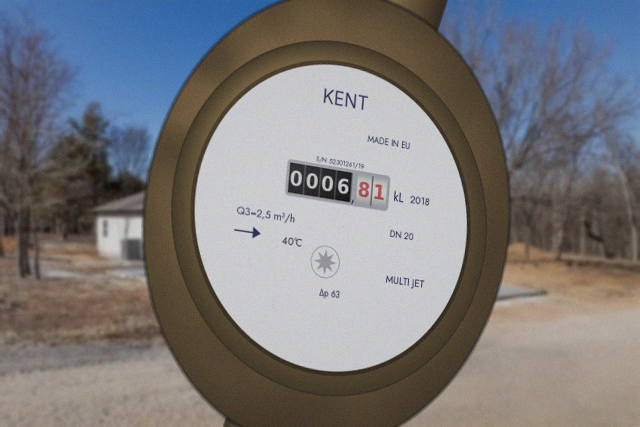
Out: 6.81,kL
